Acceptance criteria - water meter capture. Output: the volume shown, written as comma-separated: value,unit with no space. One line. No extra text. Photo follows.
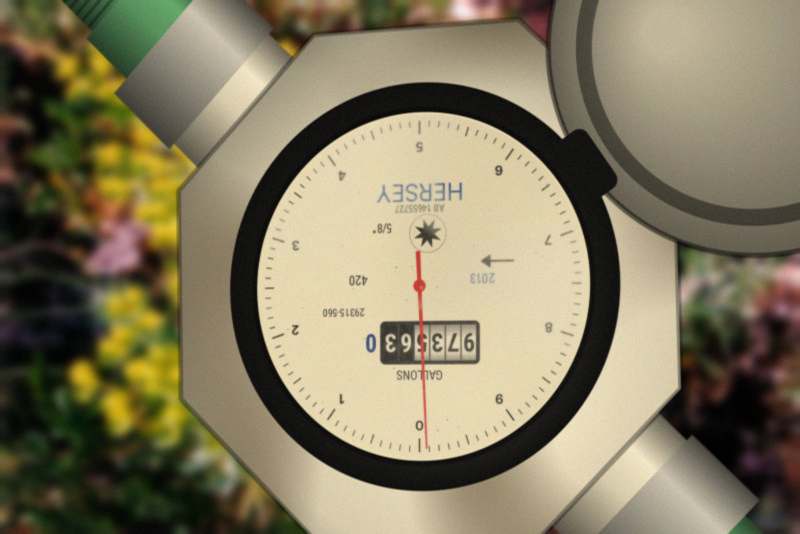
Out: 9735629.9,gal
